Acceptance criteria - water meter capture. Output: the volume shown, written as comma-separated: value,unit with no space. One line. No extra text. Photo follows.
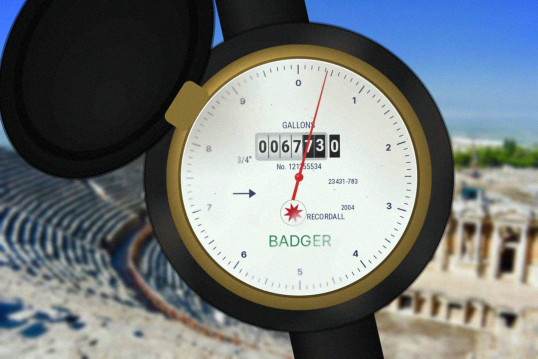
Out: 67730.4,gal
